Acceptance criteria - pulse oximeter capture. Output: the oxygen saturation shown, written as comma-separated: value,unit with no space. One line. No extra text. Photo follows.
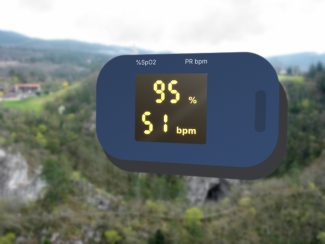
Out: 95,%
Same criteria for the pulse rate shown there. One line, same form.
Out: 51,bpm
